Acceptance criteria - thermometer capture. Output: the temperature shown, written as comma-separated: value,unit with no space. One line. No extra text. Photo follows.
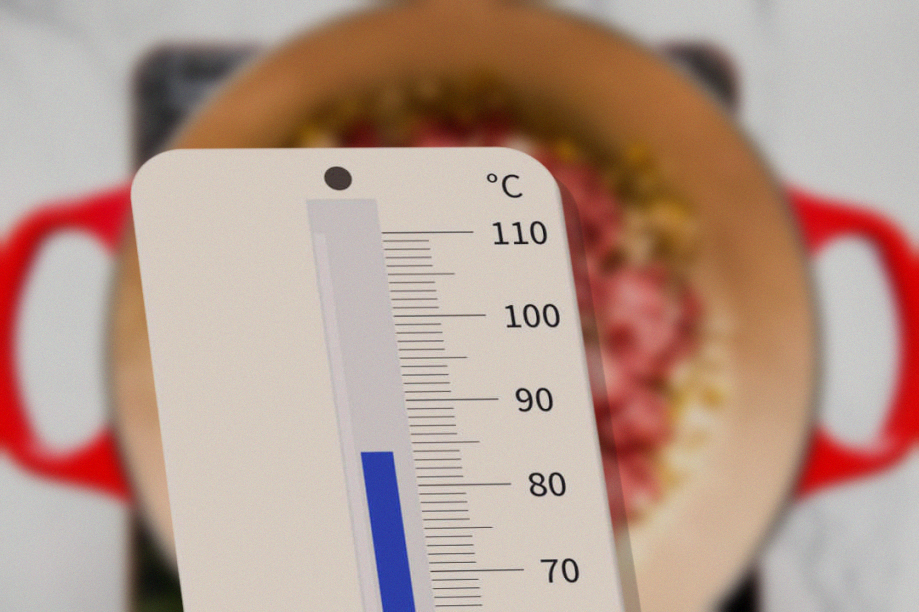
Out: 84,°C
